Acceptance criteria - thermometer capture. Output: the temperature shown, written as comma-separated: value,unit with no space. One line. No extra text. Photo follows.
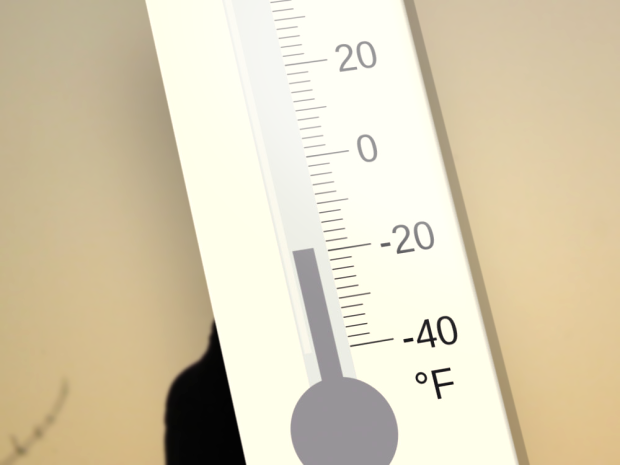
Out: -19,°F
